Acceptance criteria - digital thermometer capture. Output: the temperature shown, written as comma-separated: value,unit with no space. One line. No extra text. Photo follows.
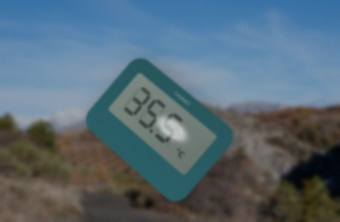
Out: 35.5,°C
